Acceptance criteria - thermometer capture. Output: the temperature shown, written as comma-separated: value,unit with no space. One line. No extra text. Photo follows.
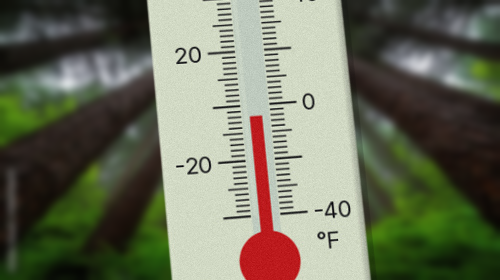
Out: -4,°F
